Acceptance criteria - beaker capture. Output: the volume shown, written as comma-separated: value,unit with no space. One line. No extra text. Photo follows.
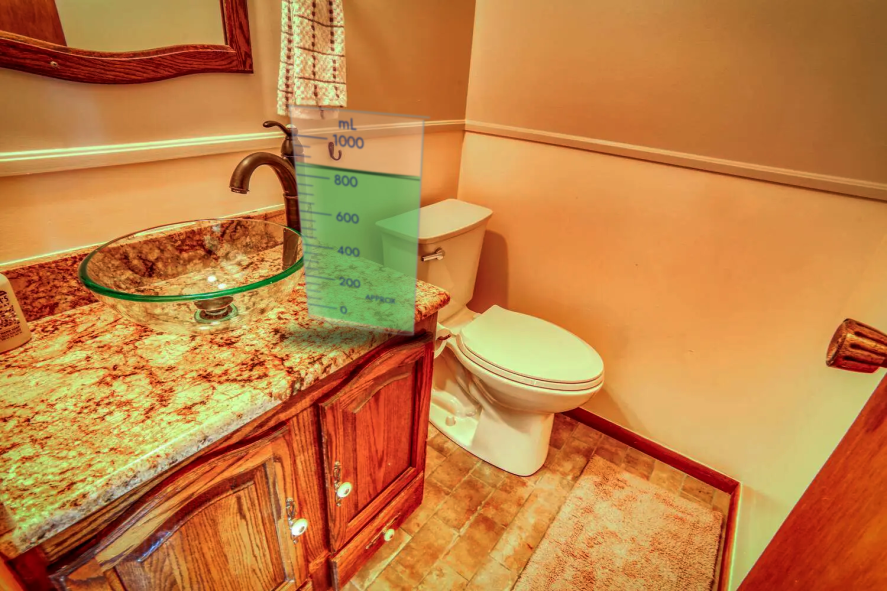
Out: 850,mL
